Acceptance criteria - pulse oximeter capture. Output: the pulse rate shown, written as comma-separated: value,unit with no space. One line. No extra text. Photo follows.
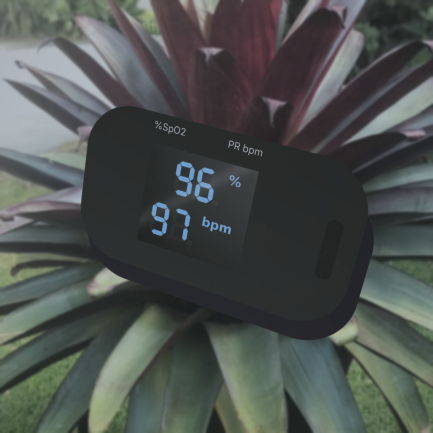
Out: 97,bpm
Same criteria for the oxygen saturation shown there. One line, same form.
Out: 96,%
